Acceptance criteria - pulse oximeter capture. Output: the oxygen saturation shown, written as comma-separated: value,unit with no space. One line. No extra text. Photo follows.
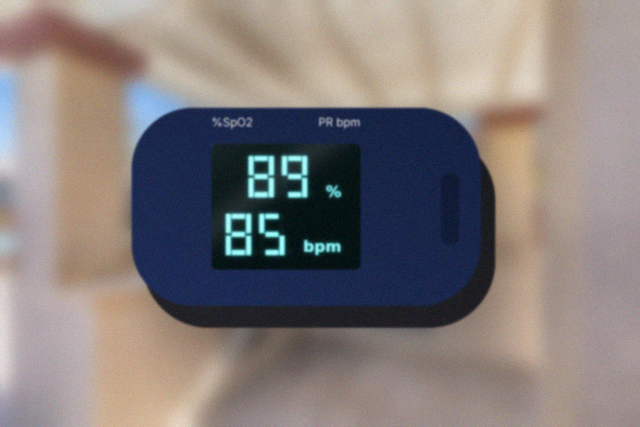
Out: 89,%
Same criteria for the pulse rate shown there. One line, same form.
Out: 85,bpm
